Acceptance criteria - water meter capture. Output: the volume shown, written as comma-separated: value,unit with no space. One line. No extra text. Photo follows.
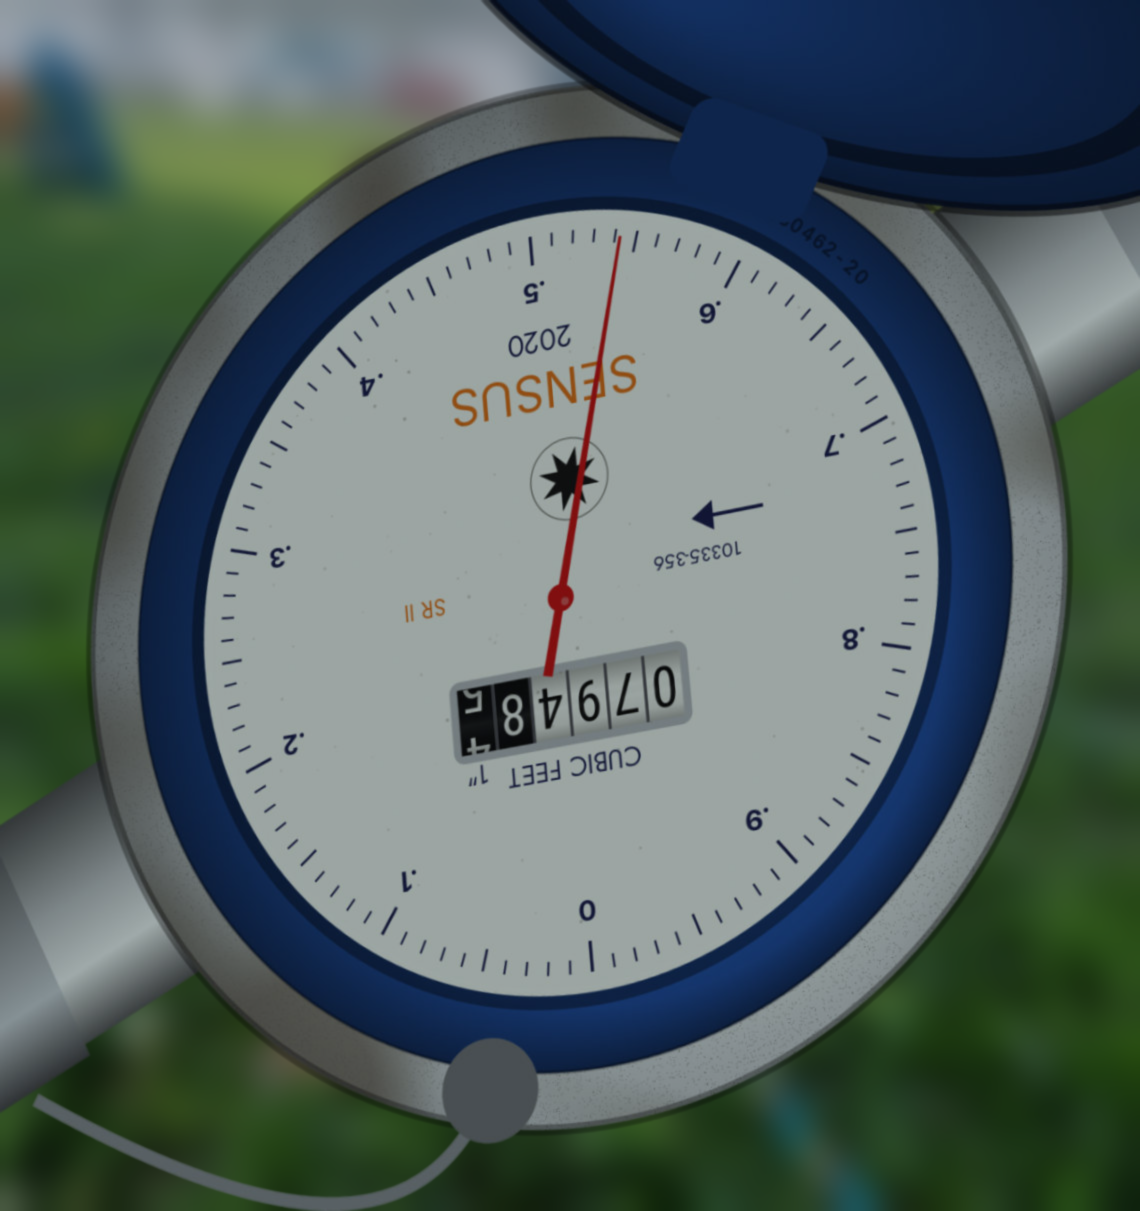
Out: 79484.54,ft³
